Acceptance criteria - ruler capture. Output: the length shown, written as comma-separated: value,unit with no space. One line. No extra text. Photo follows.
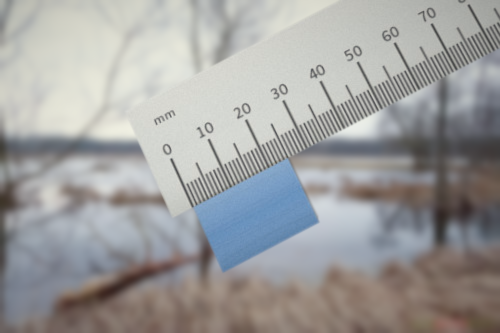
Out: 25,mm
